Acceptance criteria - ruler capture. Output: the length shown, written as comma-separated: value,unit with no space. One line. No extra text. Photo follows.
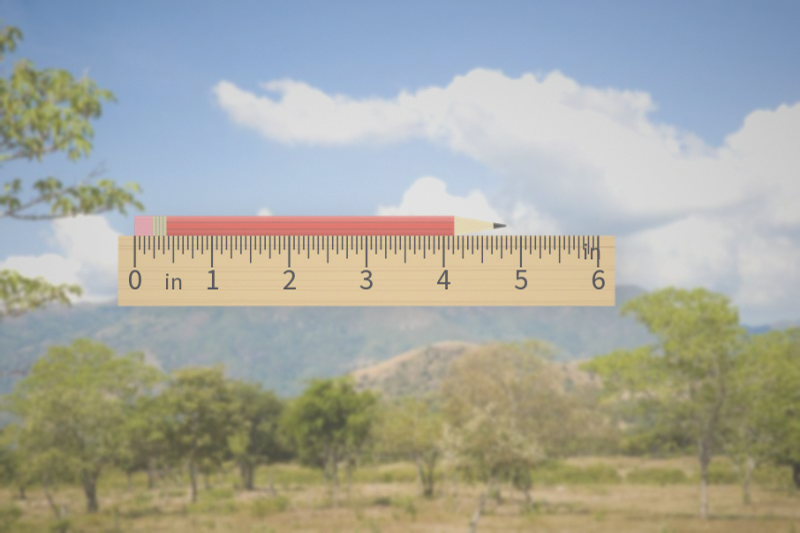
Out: 4.8125,in
